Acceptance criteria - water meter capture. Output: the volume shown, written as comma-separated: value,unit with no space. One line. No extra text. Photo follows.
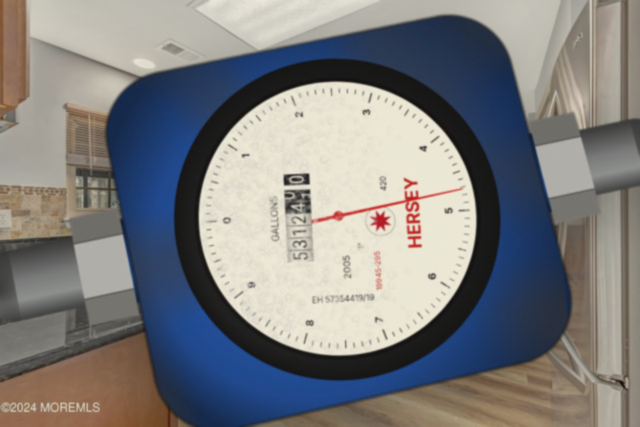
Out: 5312404.7,gal
